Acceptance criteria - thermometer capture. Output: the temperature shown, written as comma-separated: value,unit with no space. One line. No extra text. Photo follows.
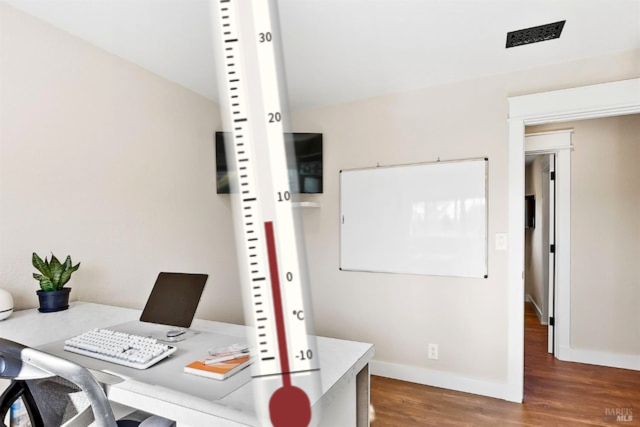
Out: 7,°C
